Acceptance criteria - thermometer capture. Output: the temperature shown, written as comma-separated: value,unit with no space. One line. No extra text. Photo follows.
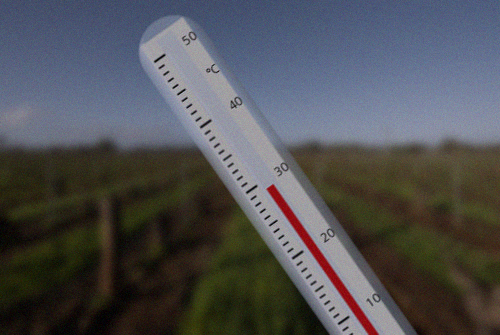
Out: 29,°C
